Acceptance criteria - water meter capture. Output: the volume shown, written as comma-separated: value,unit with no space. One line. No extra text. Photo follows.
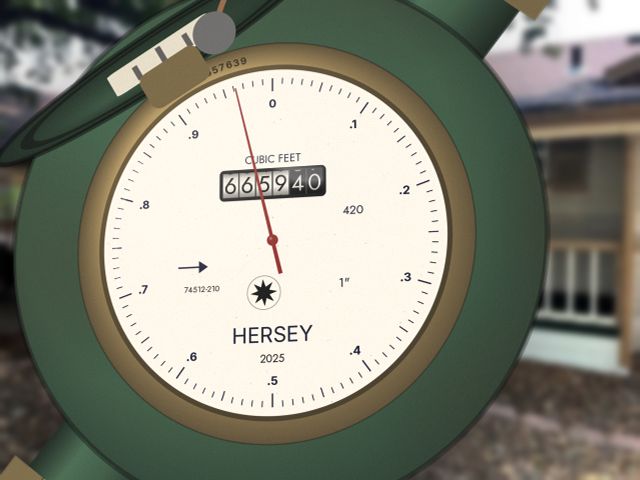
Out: 665939.96,ft³
